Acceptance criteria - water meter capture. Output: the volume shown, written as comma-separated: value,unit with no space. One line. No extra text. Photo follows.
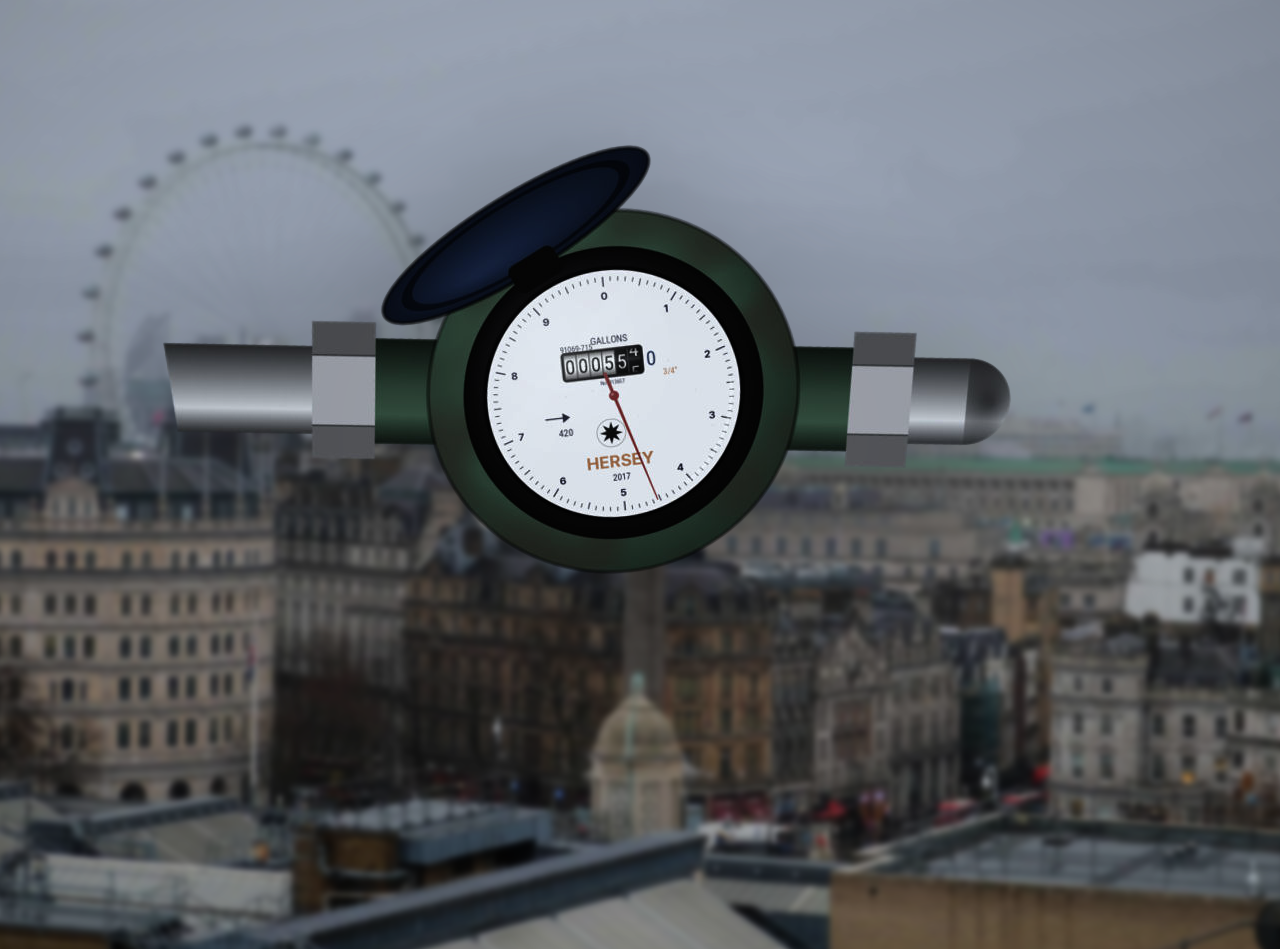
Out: 5544.5,gal
